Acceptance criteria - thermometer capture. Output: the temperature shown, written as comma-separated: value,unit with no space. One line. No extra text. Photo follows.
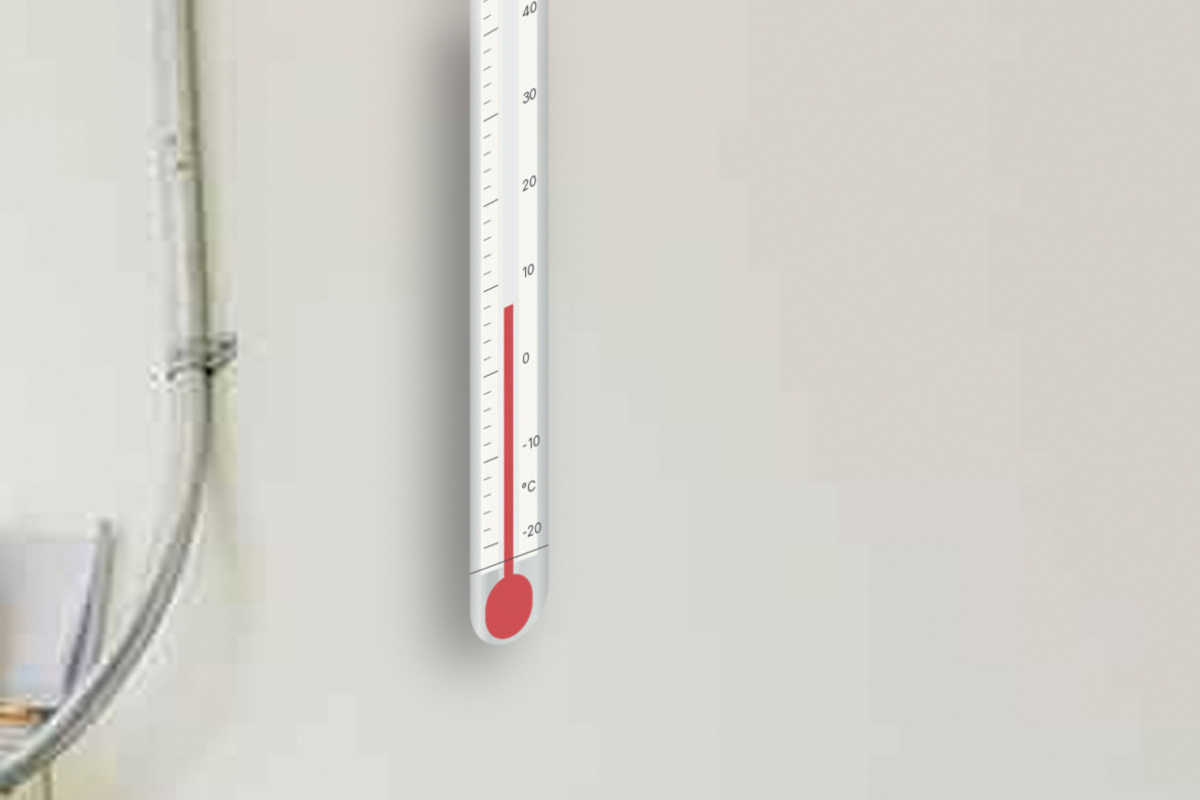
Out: 7,°C
